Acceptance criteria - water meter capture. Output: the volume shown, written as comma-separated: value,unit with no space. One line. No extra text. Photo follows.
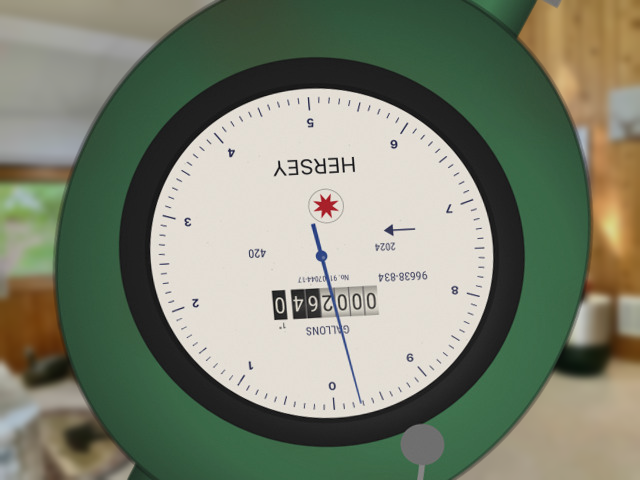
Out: 2639.7,gal
